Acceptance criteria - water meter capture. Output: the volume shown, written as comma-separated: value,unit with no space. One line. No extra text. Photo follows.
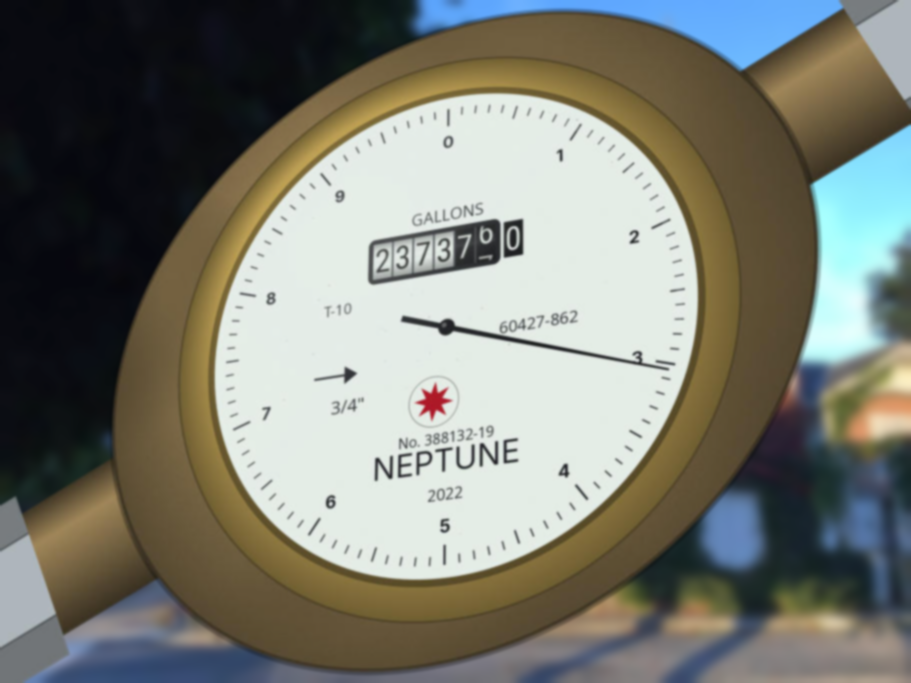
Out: 2373763.0,gal
